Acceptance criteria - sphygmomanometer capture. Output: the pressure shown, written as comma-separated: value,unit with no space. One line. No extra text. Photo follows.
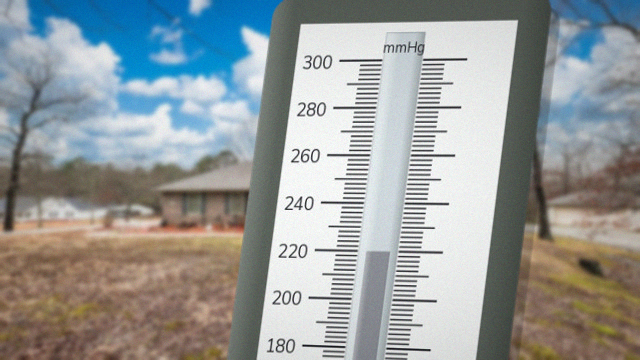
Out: 220,mmHg
